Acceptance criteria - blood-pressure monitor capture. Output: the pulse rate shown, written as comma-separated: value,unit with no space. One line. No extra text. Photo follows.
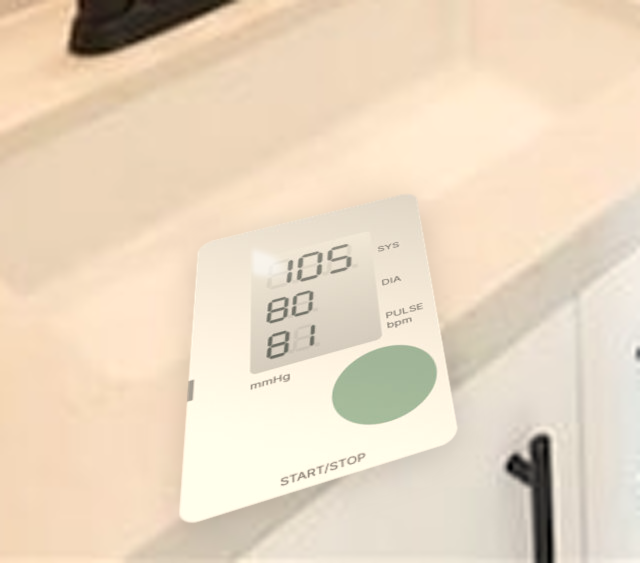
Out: 81,bpm
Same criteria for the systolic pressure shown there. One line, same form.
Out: 105,mmHg
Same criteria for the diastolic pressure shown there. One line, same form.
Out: 80,mmHg
